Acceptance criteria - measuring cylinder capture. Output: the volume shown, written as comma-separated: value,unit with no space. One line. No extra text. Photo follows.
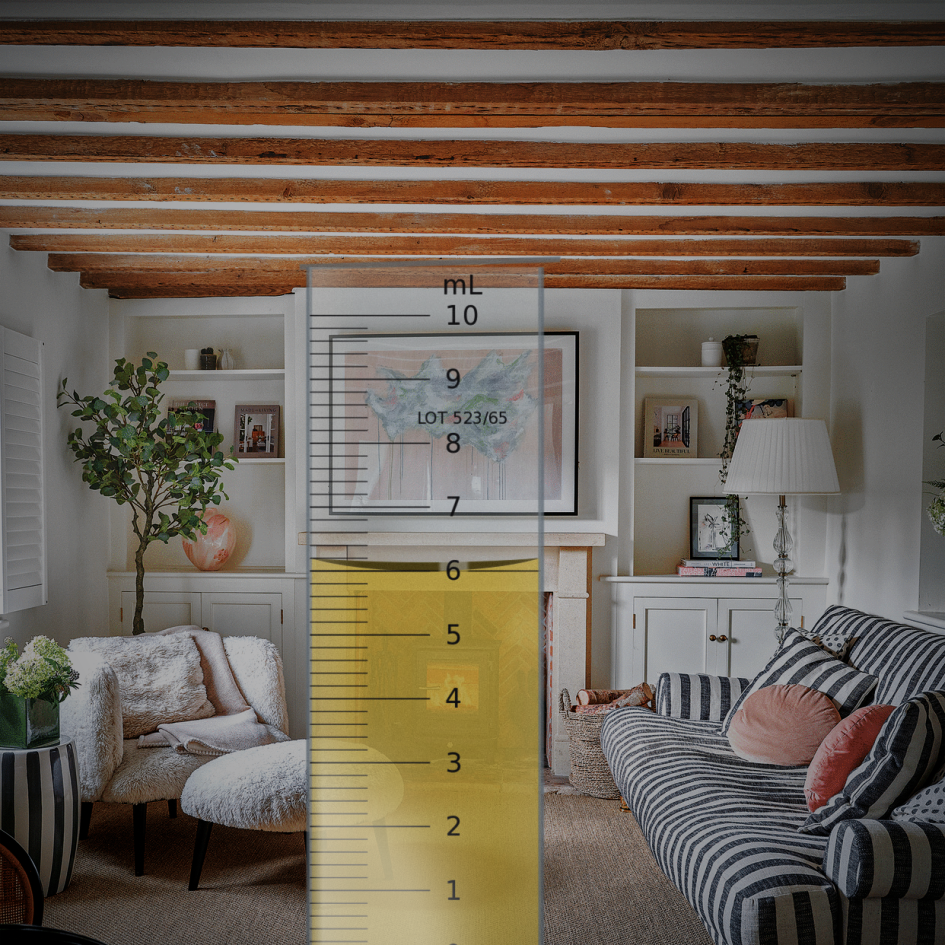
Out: 6,mL
